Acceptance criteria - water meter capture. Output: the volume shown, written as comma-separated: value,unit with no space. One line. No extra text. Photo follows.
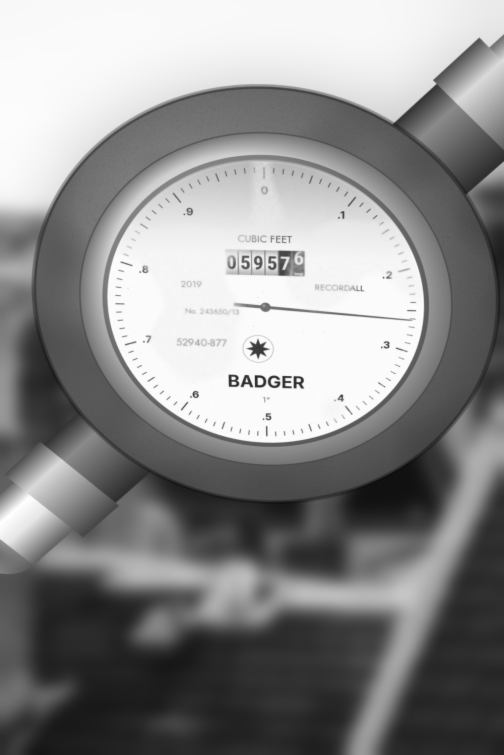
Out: 59576.26,ft³
